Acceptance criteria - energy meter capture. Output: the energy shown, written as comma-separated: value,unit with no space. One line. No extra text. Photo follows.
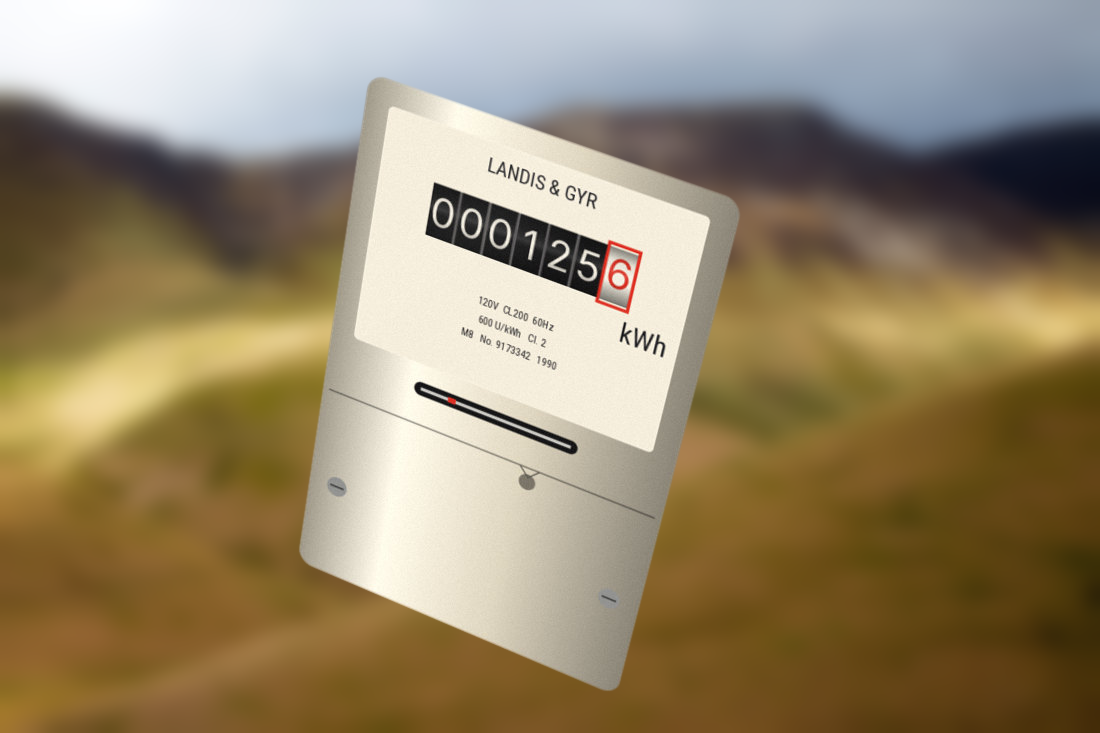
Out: 125.6,kWh
